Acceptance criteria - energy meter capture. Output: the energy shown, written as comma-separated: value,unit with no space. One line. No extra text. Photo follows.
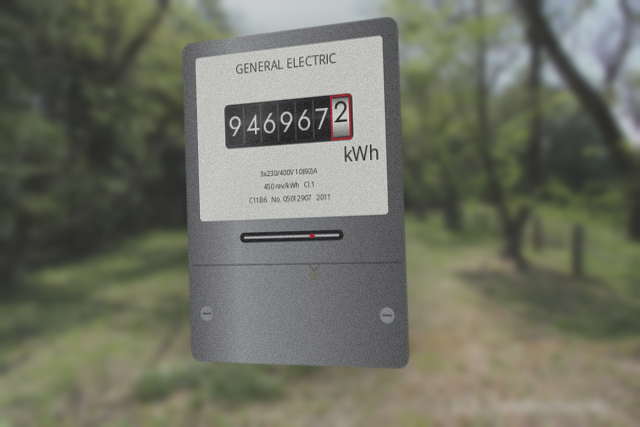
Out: 946967.2,kWh
